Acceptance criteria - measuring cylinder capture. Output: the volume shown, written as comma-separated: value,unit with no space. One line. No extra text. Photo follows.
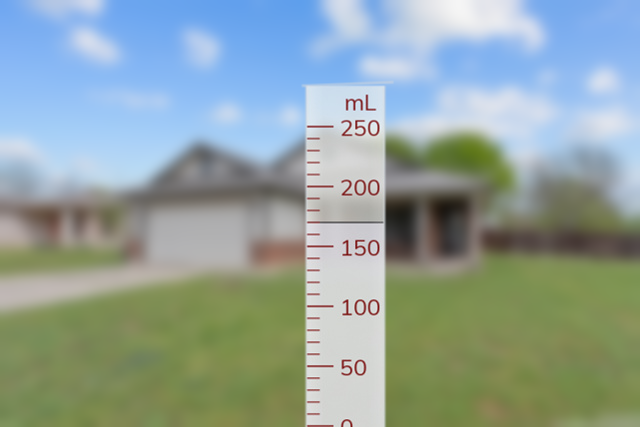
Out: 170,mL
